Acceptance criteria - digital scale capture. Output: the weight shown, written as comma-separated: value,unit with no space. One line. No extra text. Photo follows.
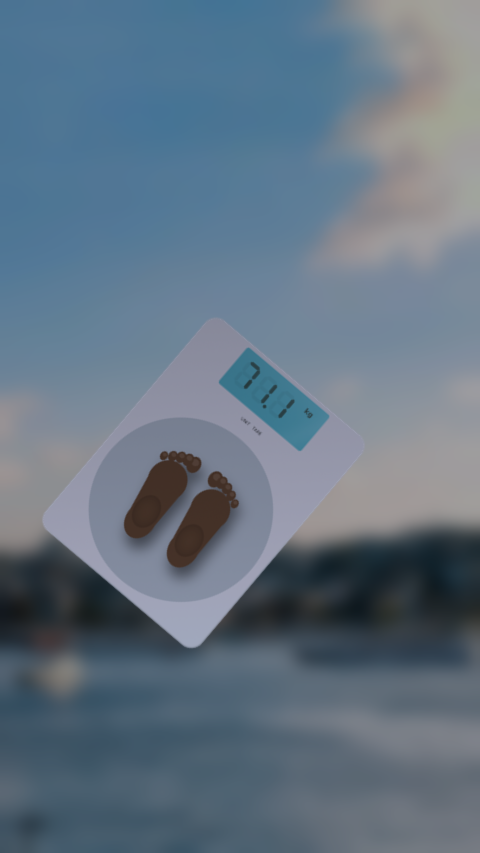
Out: 71.1,kg
